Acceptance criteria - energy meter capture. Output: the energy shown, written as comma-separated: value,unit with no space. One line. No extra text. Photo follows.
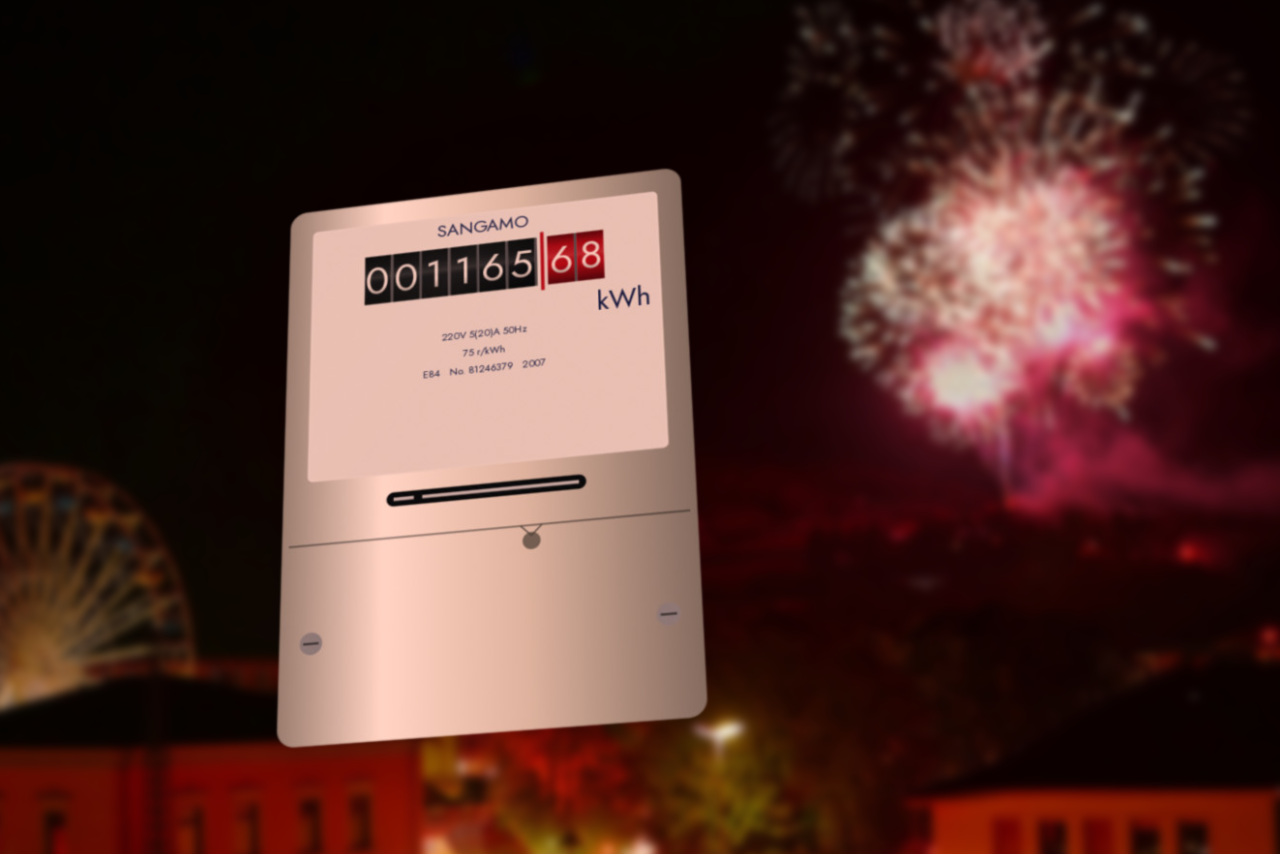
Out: 1165.68,kWh
